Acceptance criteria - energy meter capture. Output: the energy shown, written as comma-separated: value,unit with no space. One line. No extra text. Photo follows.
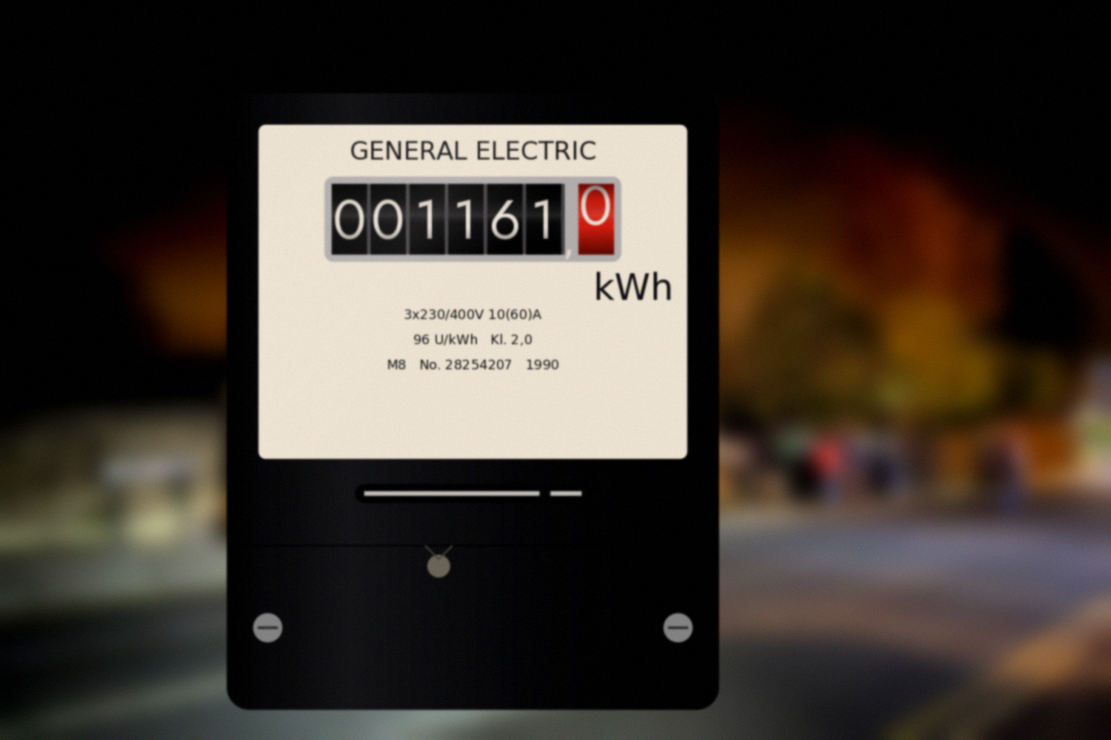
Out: 1161.0,kWh
